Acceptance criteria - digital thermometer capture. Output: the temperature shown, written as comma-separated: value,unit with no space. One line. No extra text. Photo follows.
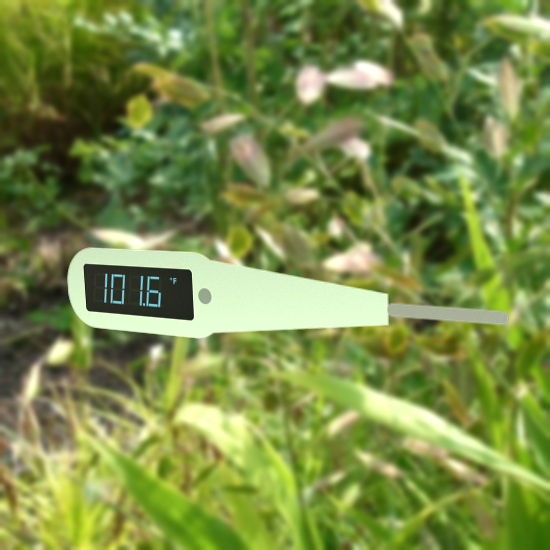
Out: 101.6,°F
